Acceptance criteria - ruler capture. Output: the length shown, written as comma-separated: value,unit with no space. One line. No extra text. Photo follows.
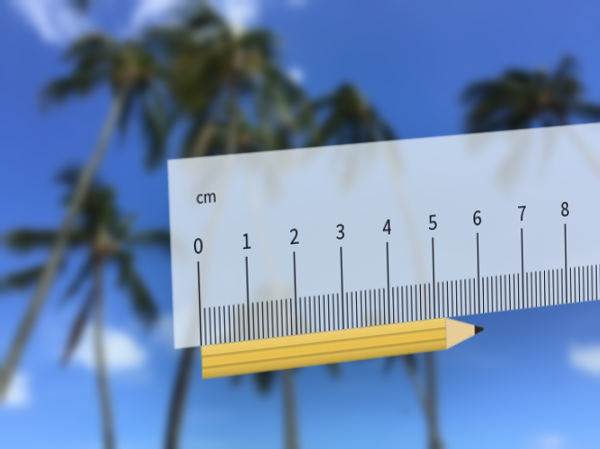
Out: 6.1,cm
